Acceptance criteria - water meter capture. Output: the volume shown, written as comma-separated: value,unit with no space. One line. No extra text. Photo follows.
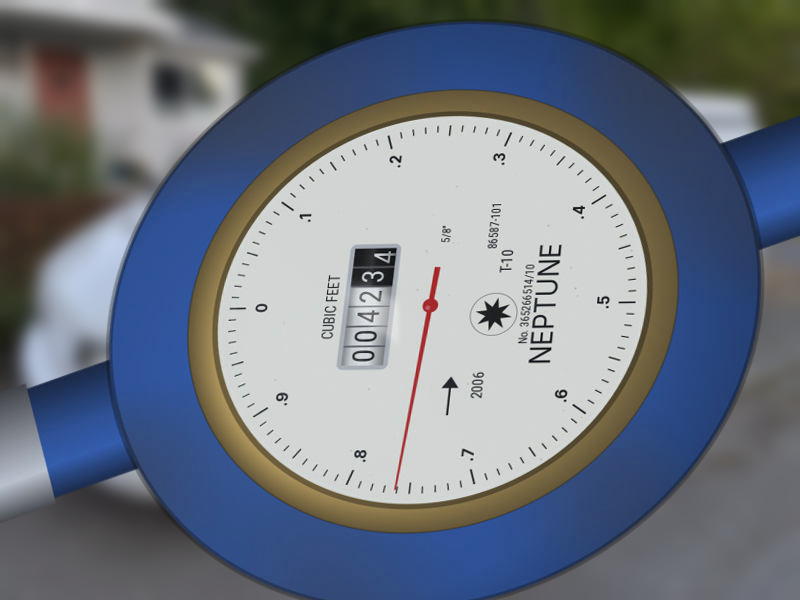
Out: 4233.76,ft³
